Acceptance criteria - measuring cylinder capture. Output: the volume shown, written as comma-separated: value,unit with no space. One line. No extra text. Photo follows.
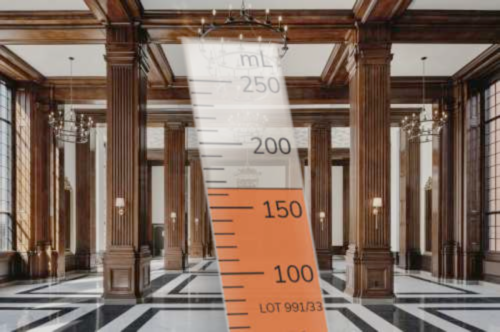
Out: 165,mL
